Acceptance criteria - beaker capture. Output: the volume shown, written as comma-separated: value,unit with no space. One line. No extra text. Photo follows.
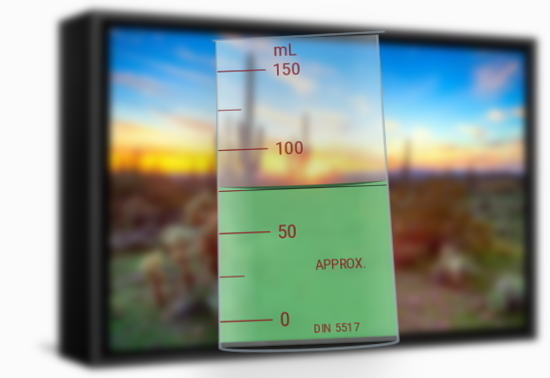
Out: 75,mL
